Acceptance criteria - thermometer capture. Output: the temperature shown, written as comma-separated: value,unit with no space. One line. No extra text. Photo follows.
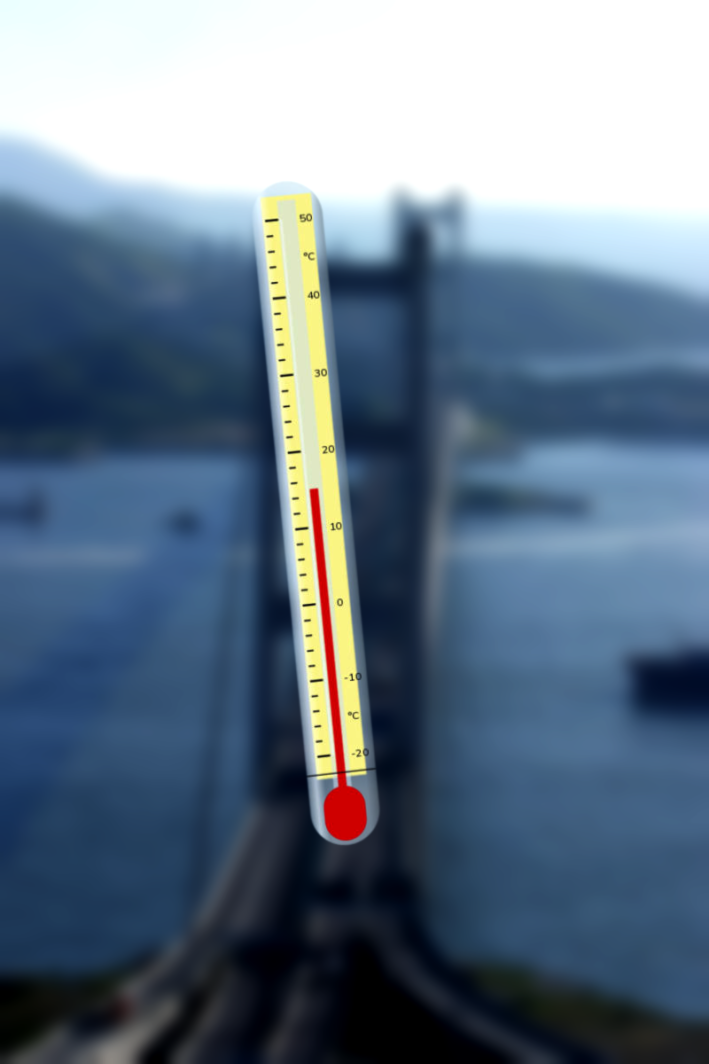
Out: 15,°C
